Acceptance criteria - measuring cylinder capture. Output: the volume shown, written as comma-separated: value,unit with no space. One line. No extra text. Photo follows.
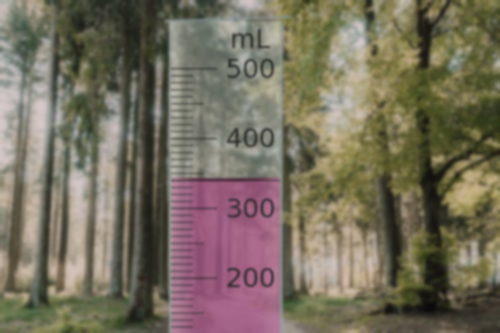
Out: 340,mL
